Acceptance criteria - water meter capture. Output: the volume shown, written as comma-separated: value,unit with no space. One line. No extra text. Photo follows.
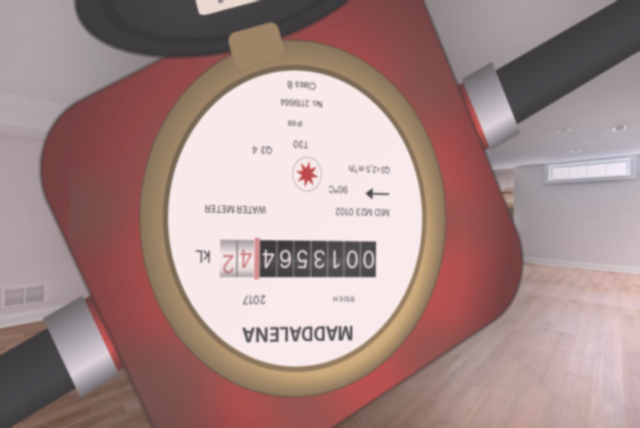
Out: 13564.42,kL
